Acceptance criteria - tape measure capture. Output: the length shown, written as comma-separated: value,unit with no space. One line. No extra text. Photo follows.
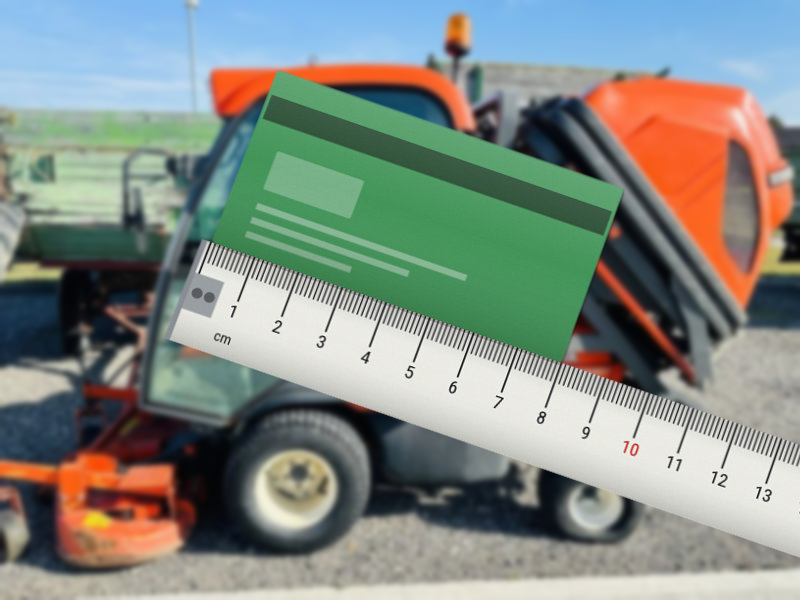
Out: 8,cm
